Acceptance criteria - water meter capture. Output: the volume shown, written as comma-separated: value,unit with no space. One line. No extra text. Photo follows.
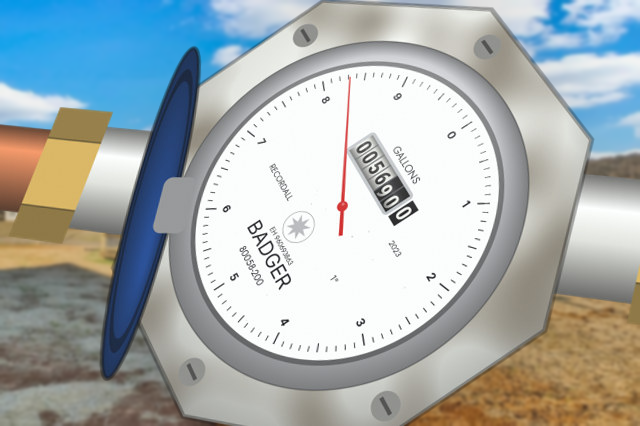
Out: 56898.3,gal
